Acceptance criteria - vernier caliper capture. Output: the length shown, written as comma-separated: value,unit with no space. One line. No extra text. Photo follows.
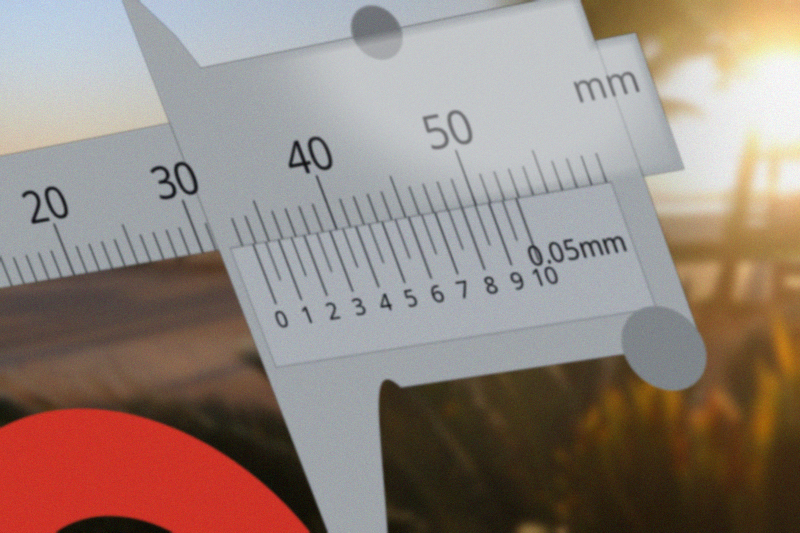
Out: 33.8,mm
